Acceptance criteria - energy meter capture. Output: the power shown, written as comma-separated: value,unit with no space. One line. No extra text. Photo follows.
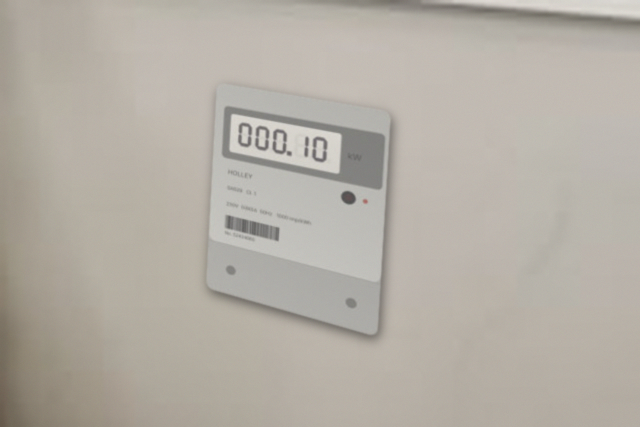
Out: 0.10,kW
